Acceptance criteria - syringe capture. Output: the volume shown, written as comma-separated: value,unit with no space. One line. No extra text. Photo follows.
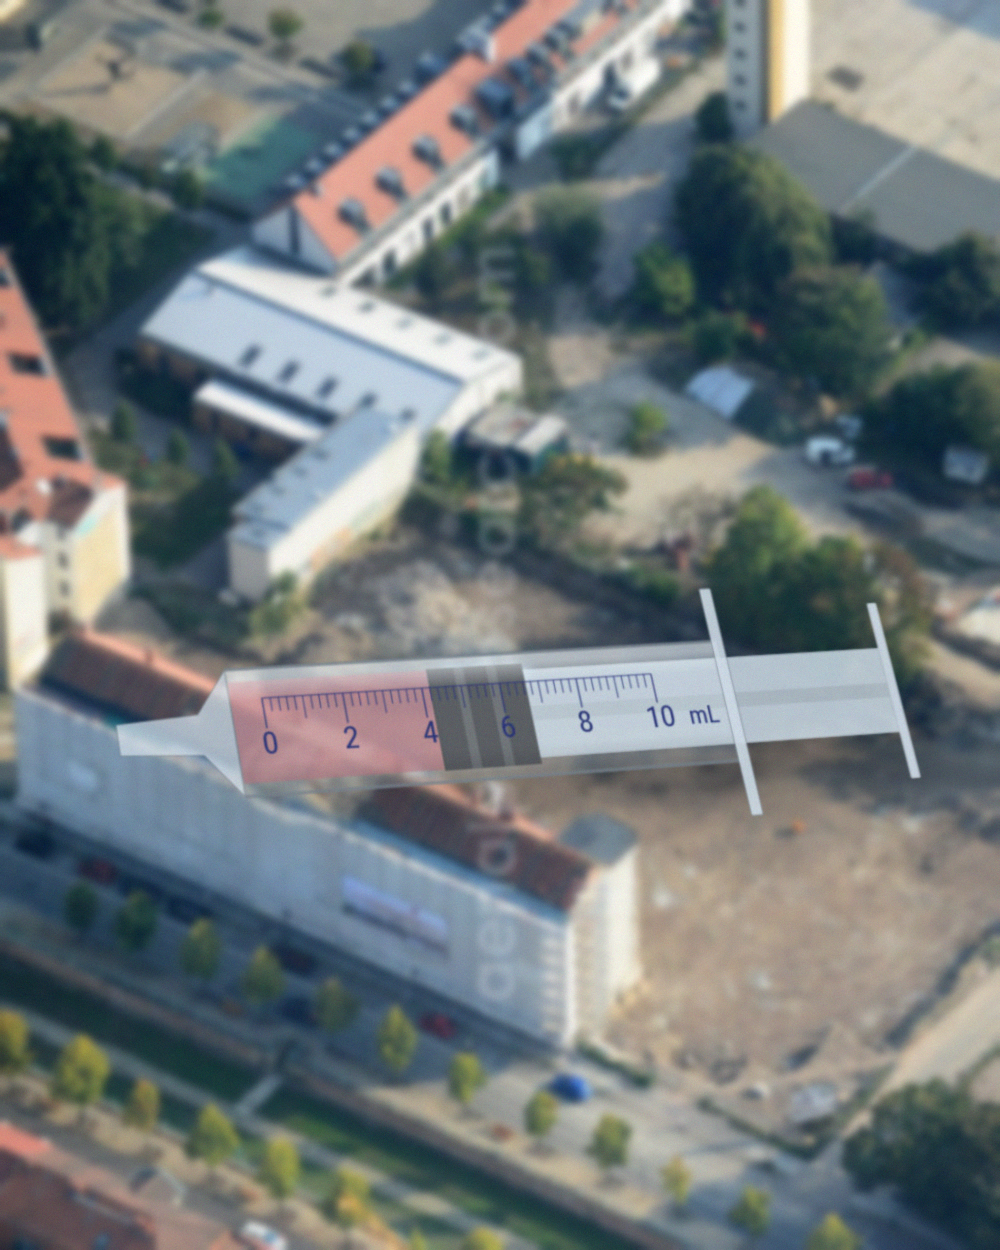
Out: 4.2,mL
